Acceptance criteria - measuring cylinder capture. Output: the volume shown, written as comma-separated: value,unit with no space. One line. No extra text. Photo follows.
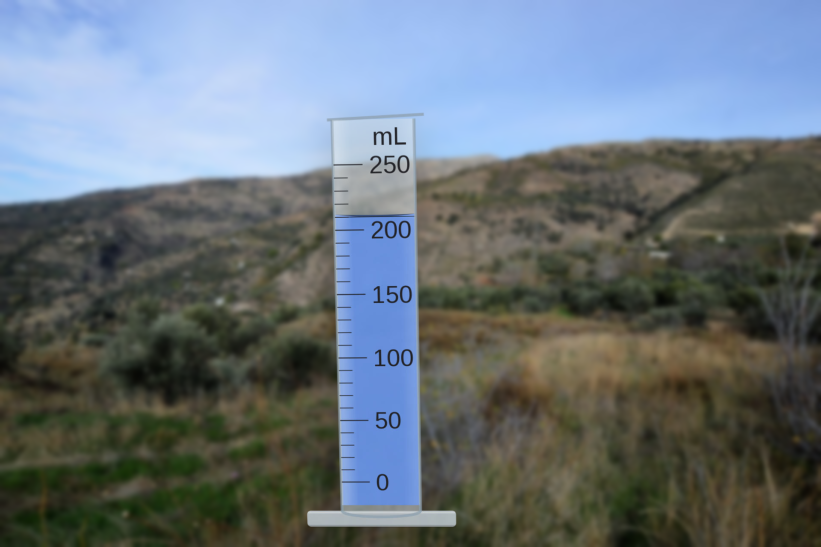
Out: 210,mL
